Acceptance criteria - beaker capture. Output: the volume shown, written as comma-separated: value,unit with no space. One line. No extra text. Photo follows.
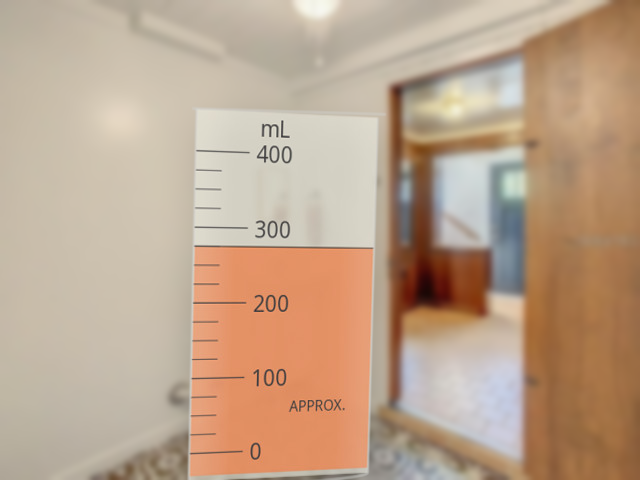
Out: 275,mL
